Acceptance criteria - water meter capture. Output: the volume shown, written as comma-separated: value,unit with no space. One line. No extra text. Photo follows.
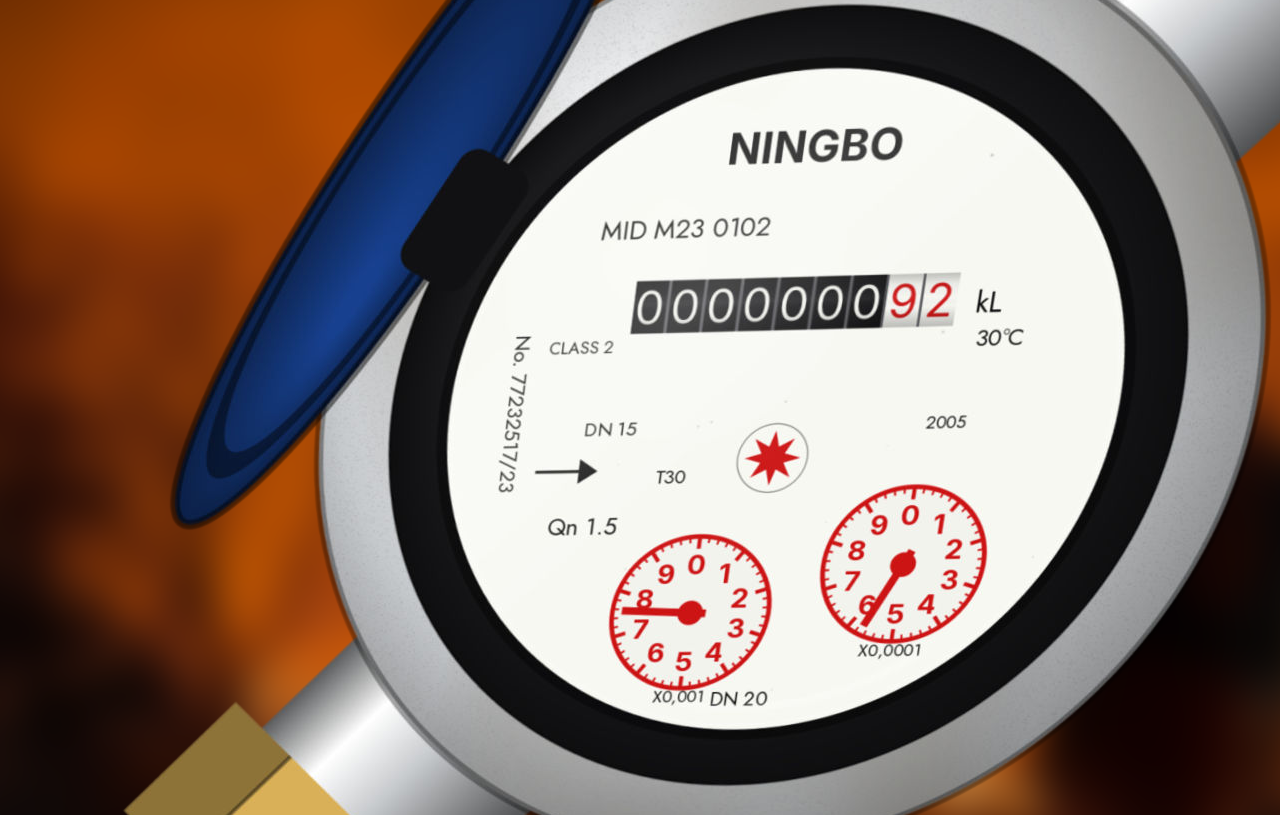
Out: 0.9275,kL
